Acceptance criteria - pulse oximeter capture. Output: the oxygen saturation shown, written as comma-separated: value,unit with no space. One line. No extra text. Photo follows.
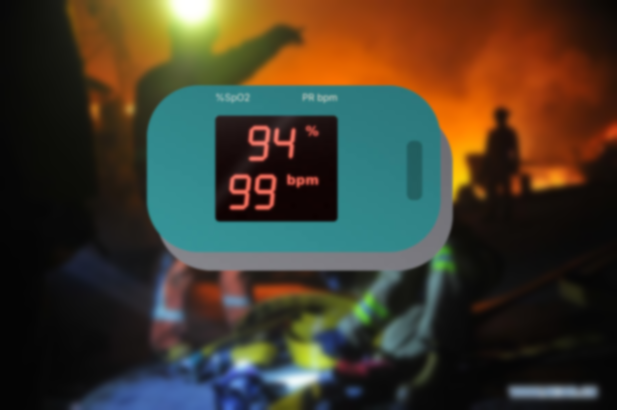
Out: 94,%
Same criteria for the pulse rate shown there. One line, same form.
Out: 99,bpm
